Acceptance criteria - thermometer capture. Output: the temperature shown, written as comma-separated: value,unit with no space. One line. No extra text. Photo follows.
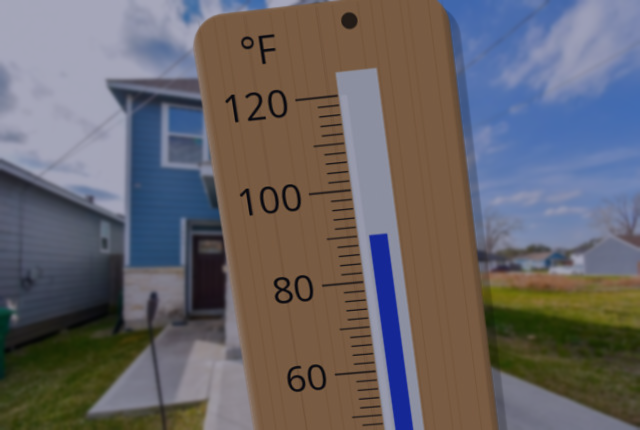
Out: 90,°F
